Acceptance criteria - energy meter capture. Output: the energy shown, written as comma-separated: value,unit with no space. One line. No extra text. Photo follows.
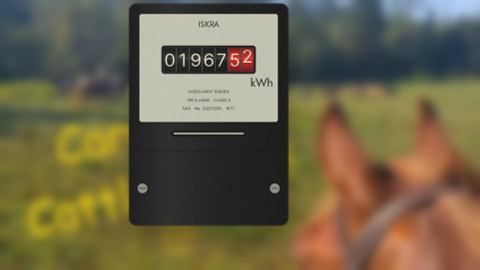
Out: 1967.52,kWh
